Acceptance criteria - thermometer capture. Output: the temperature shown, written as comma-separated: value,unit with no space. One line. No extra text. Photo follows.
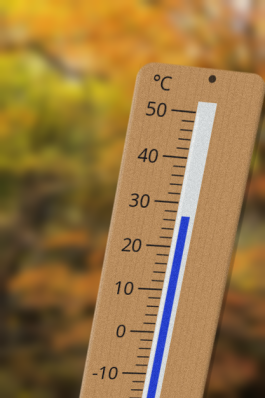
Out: 27,°C
